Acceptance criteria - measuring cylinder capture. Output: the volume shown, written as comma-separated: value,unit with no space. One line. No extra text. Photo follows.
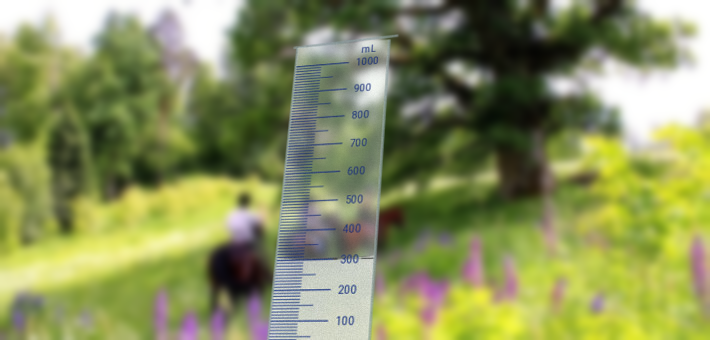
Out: 300,mL
